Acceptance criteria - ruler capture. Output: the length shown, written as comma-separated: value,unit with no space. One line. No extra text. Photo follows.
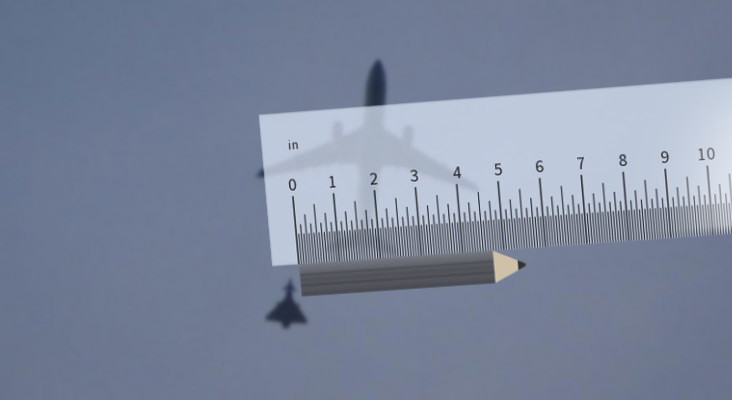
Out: 5.5,in
